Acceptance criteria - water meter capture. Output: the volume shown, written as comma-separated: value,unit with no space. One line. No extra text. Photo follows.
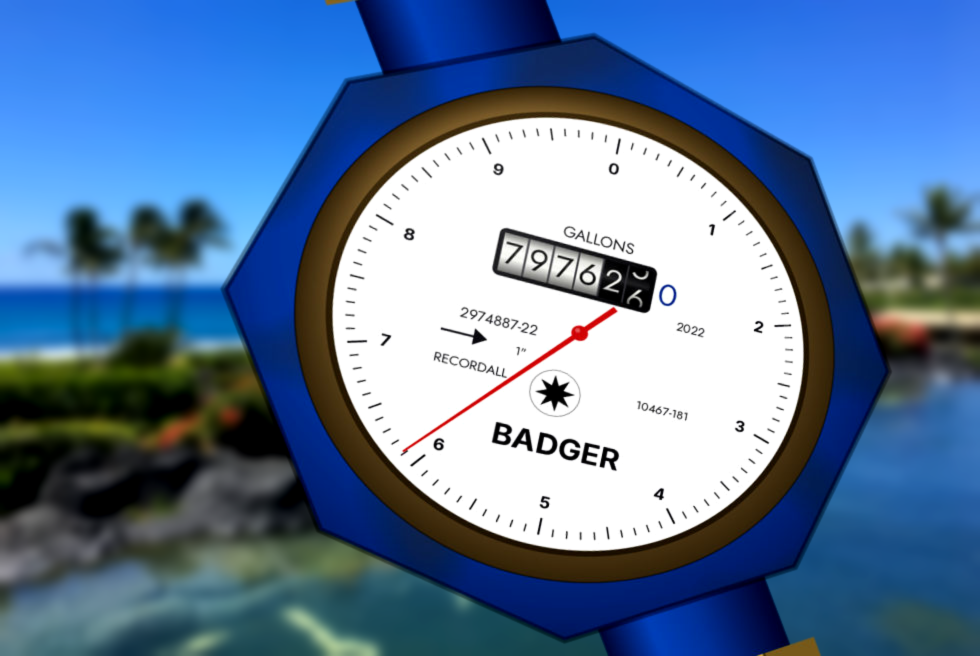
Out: 7976256.1,gal
